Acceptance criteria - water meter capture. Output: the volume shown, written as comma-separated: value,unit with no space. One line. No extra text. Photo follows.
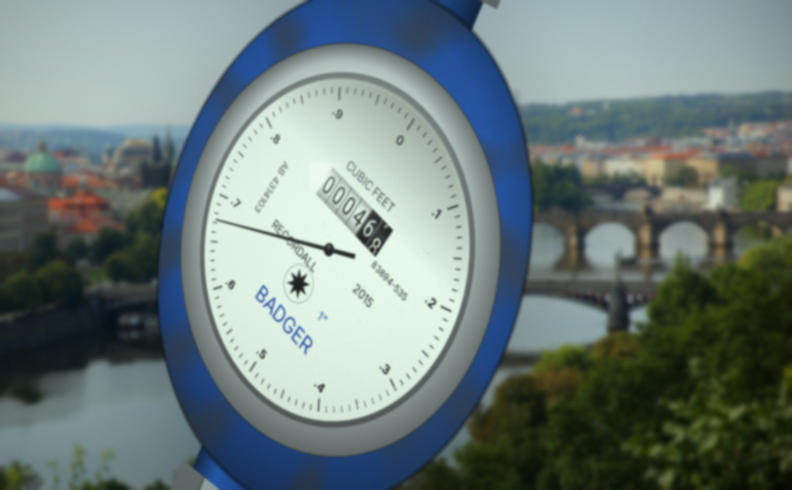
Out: 467.67,ft³
